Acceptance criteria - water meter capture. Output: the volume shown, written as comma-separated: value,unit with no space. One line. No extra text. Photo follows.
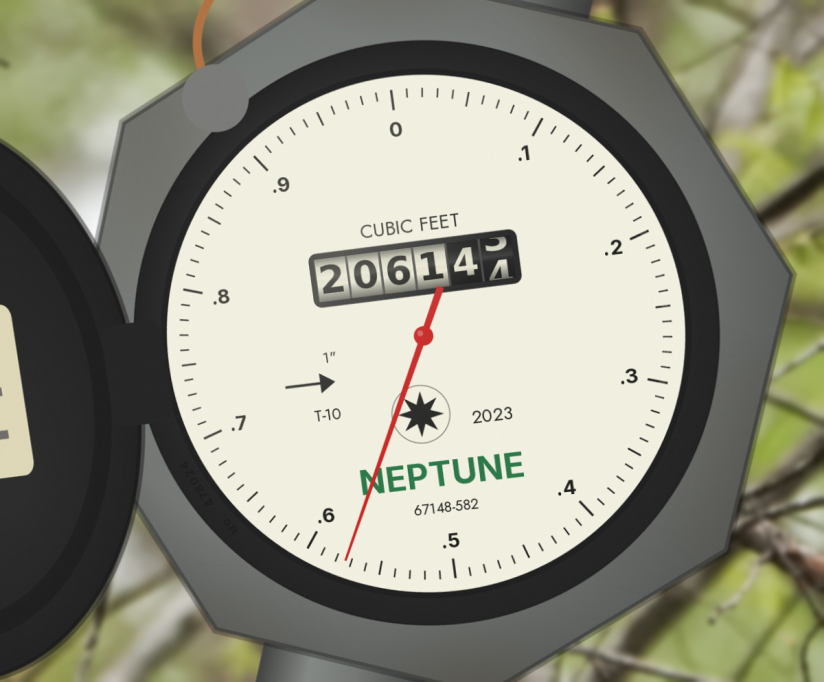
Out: 206143.57,ft³
